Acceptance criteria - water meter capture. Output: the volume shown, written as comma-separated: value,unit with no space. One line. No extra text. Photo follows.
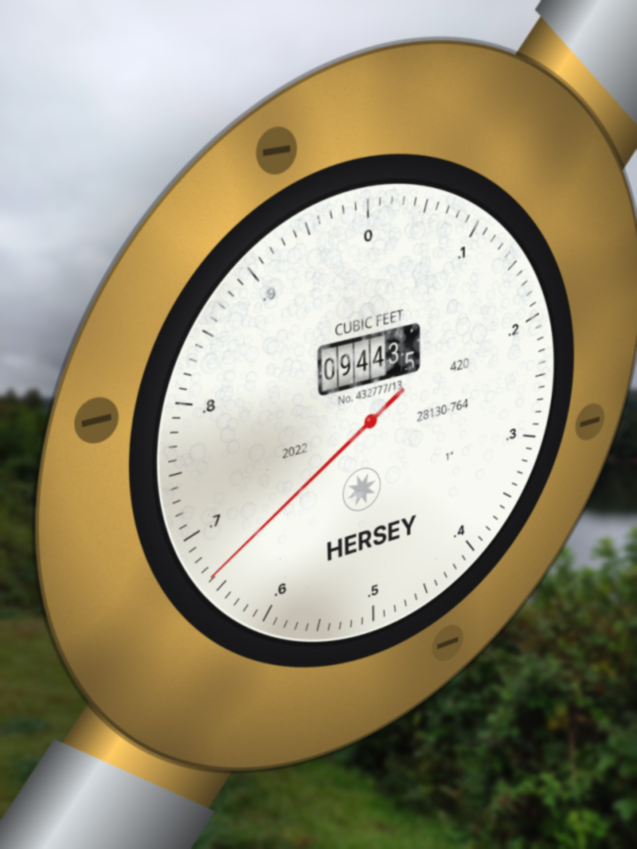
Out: 94434.66,ft³
